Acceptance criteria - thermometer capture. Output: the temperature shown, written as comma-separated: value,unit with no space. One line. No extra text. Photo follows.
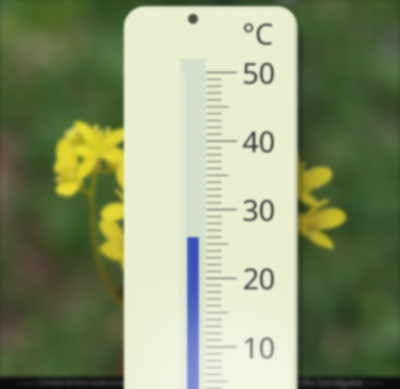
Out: 26,°C
